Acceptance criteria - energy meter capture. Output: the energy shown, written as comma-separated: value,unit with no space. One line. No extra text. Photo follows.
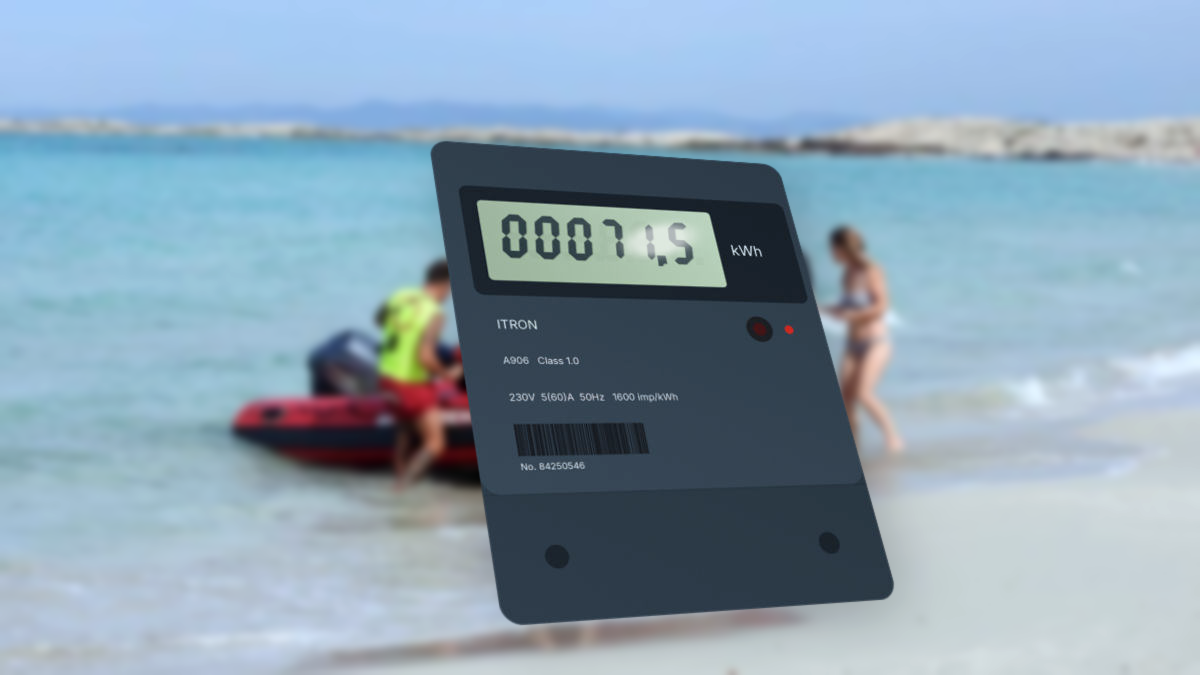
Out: 71.5,kWh
